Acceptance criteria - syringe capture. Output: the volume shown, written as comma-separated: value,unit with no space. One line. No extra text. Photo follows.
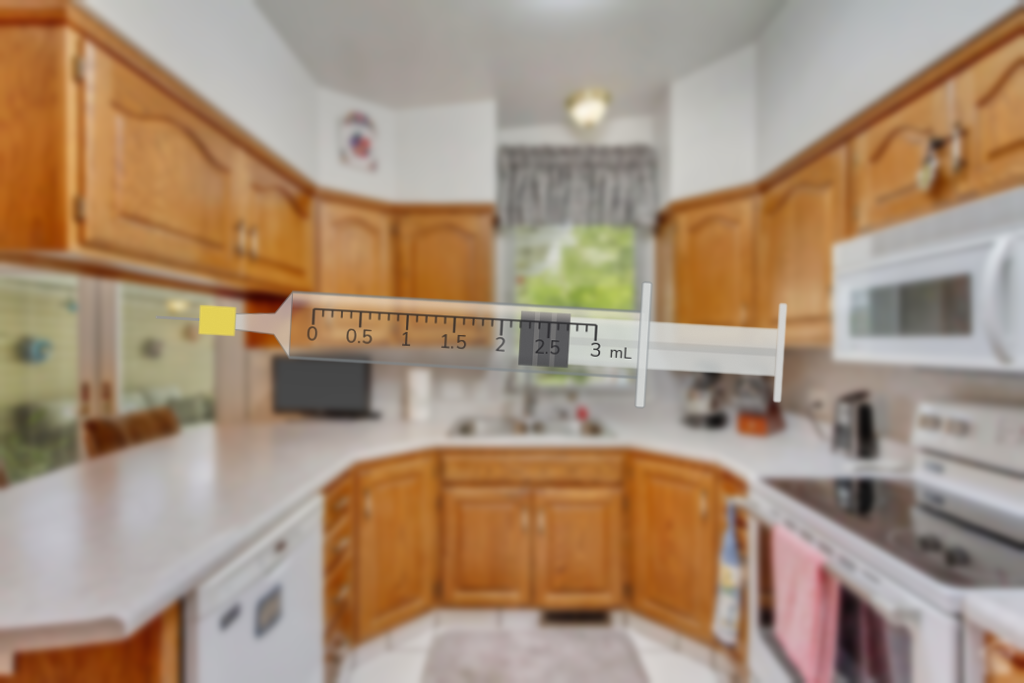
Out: 2.2,mL
